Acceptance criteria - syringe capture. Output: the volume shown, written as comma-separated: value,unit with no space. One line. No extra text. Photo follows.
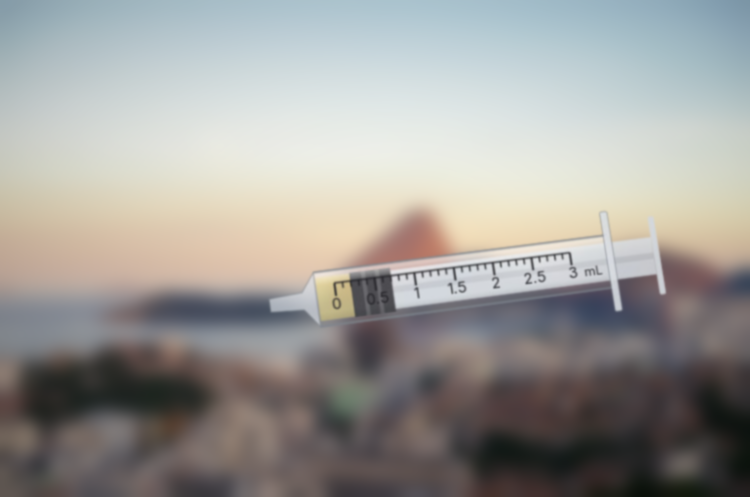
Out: 0.2,mL
